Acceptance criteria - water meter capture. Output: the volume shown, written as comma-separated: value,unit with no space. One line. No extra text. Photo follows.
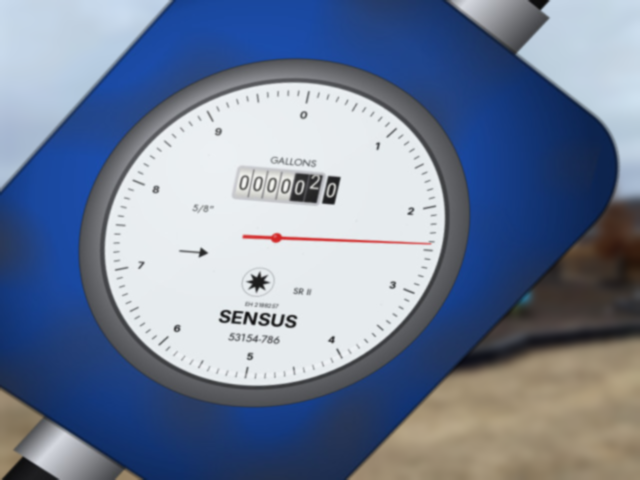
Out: 22.4,gal
